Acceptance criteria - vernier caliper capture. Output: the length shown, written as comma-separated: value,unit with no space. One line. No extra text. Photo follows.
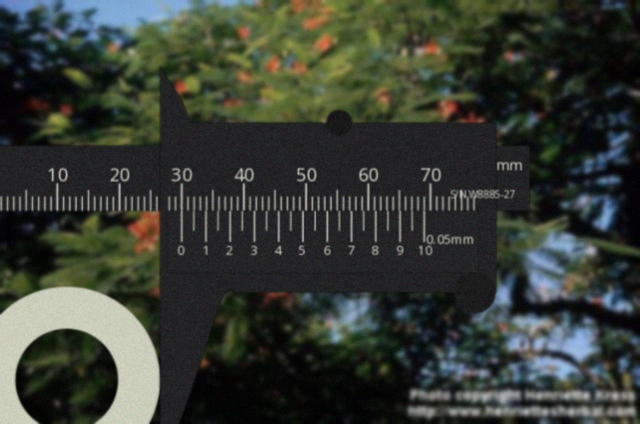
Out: 30.0,mm
